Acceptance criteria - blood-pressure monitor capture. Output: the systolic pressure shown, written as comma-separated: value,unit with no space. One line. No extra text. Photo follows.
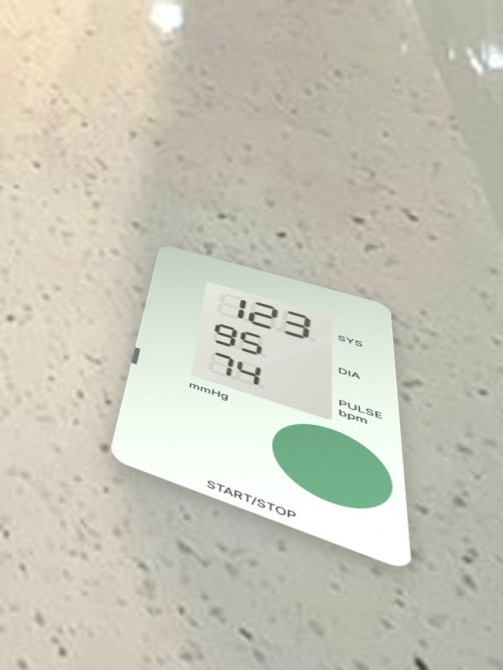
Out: 123,mmHg
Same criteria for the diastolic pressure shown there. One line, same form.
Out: 95,mmHg
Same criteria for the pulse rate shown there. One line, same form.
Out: 74,bpm
